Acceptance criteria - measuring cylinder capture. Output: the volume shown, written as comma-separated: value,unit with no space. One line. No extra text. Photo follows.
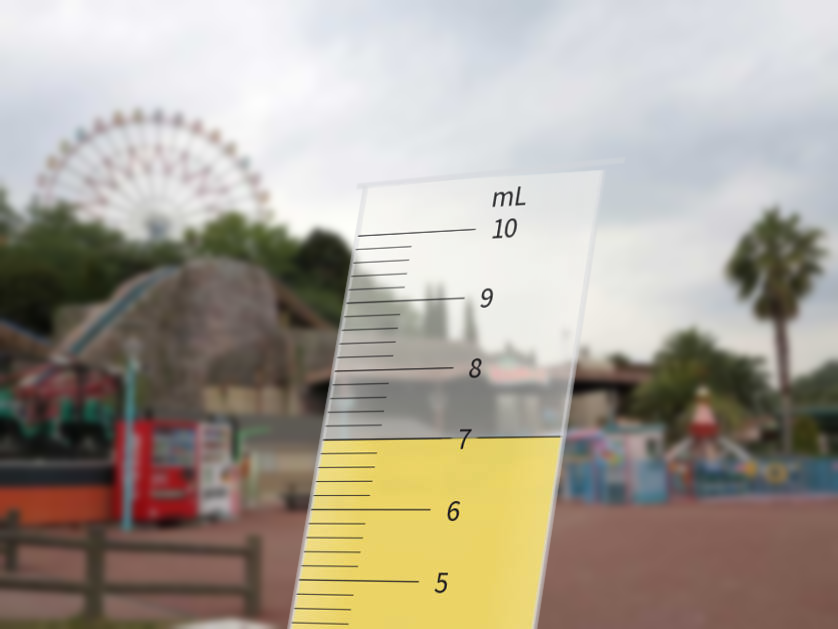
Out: 7,mL
